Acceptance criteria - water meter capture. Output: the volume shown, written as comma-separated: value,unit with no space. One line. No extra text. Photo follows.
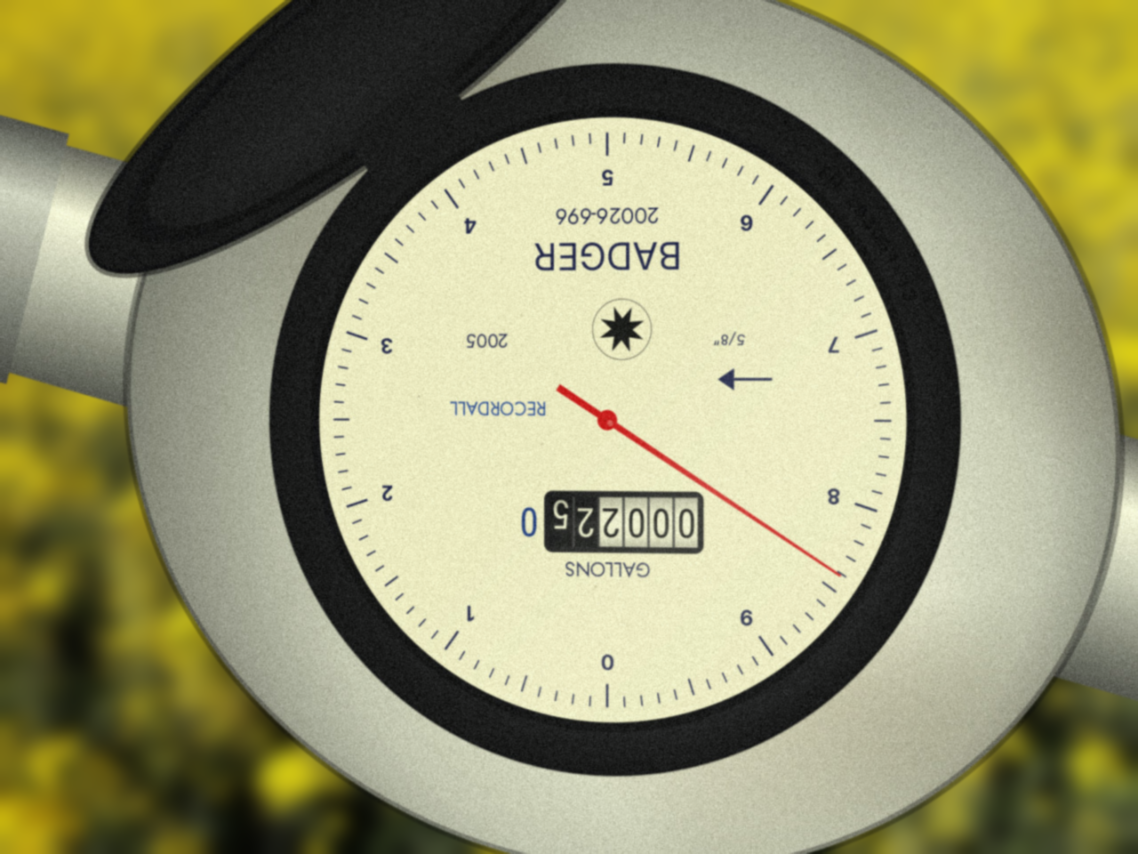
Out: 2248.4,gal
